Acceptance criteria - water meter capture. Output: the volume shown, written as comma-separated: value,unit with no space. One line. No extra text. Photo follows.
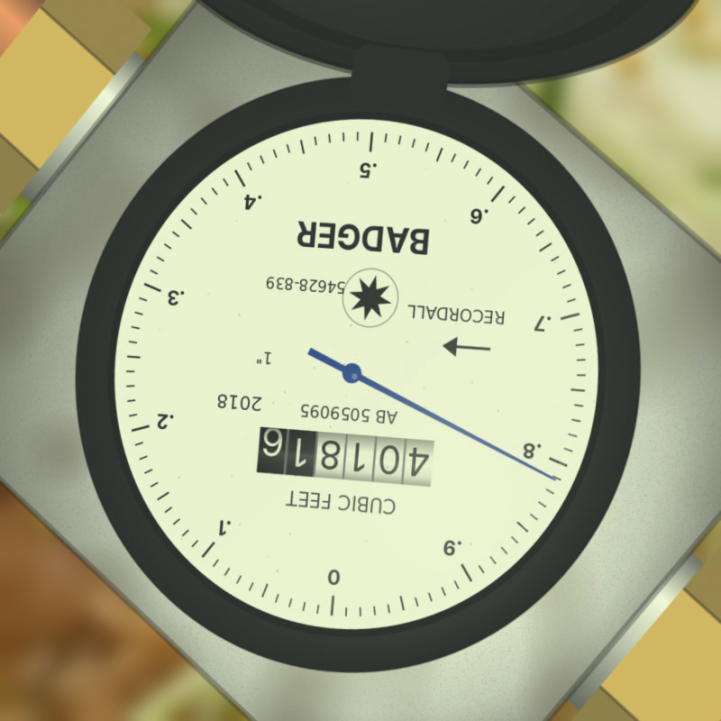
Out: 401815.81,ft³
